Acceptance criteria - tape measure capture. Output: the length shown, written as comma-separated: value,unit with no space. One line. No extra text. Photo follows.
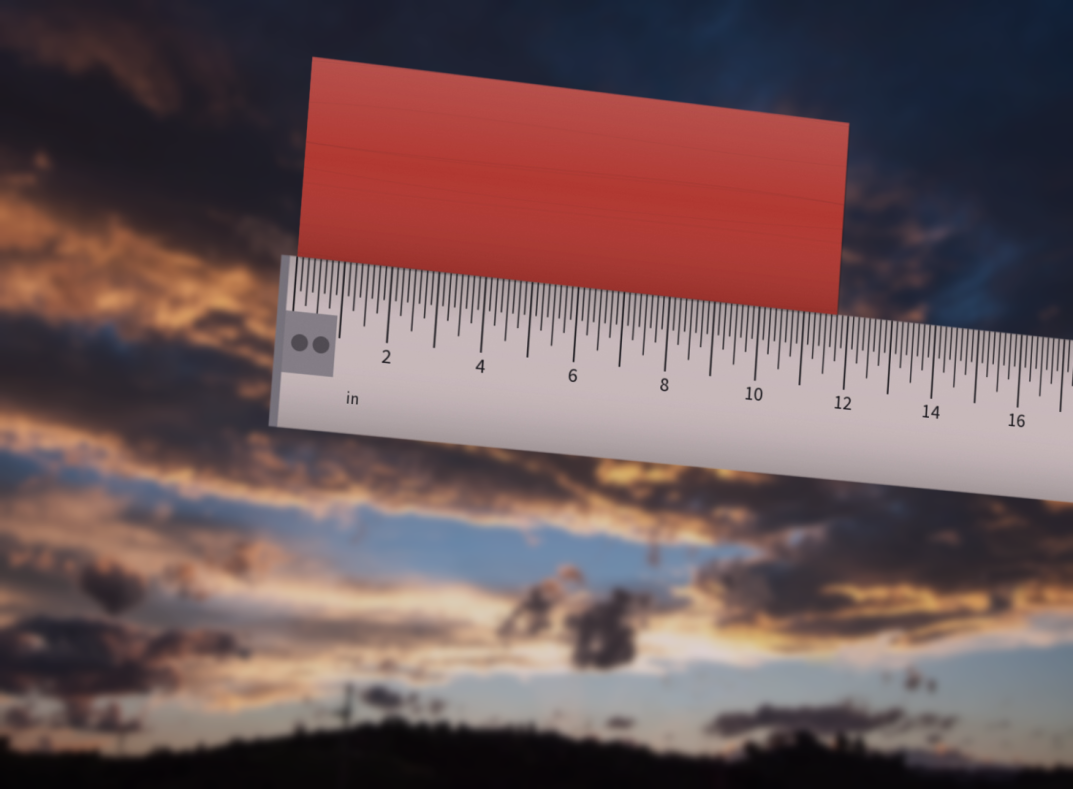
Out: 11.75,in
